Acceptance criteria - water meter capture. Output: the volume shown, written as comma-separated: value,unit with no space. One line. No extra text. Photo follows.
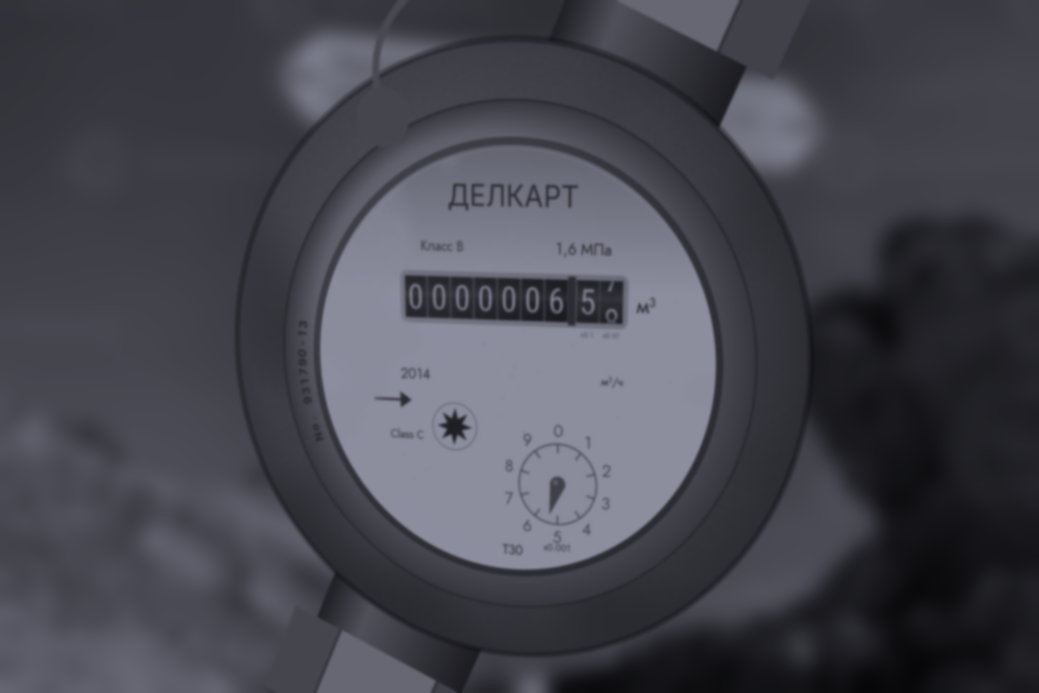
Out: 6.575,m³
